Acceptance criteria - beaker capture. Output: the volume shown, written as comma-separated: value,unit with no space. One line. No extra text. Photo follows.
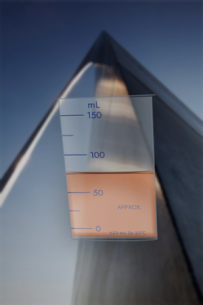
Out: 75,mL
